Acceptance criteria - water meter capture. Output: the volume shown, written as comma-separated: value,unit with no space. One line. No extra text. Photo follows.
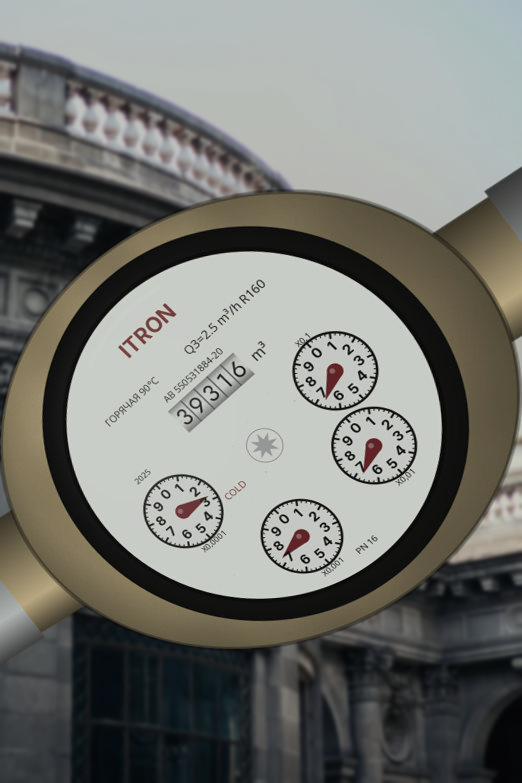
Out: 39316.6672,m³
